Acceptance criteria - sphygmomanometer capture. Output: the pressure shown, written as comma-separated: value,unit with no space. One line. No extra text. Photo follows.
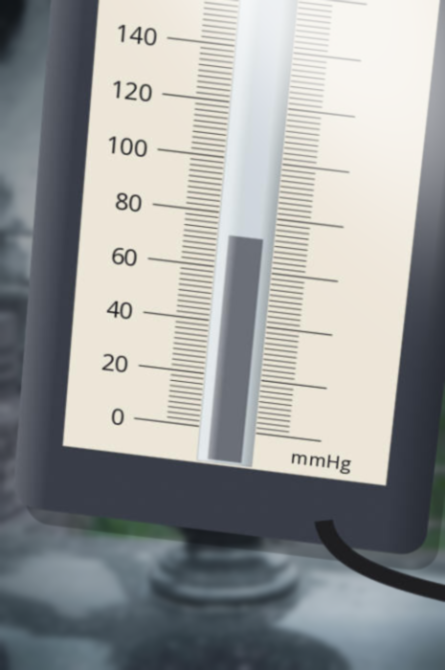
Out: 72,mmHg
